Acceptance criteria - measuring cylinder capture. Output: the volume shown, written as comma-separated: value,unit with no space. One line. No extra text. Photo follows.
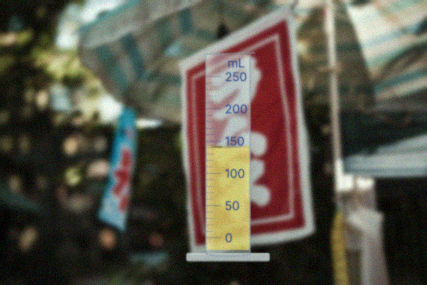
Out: 140,mL
